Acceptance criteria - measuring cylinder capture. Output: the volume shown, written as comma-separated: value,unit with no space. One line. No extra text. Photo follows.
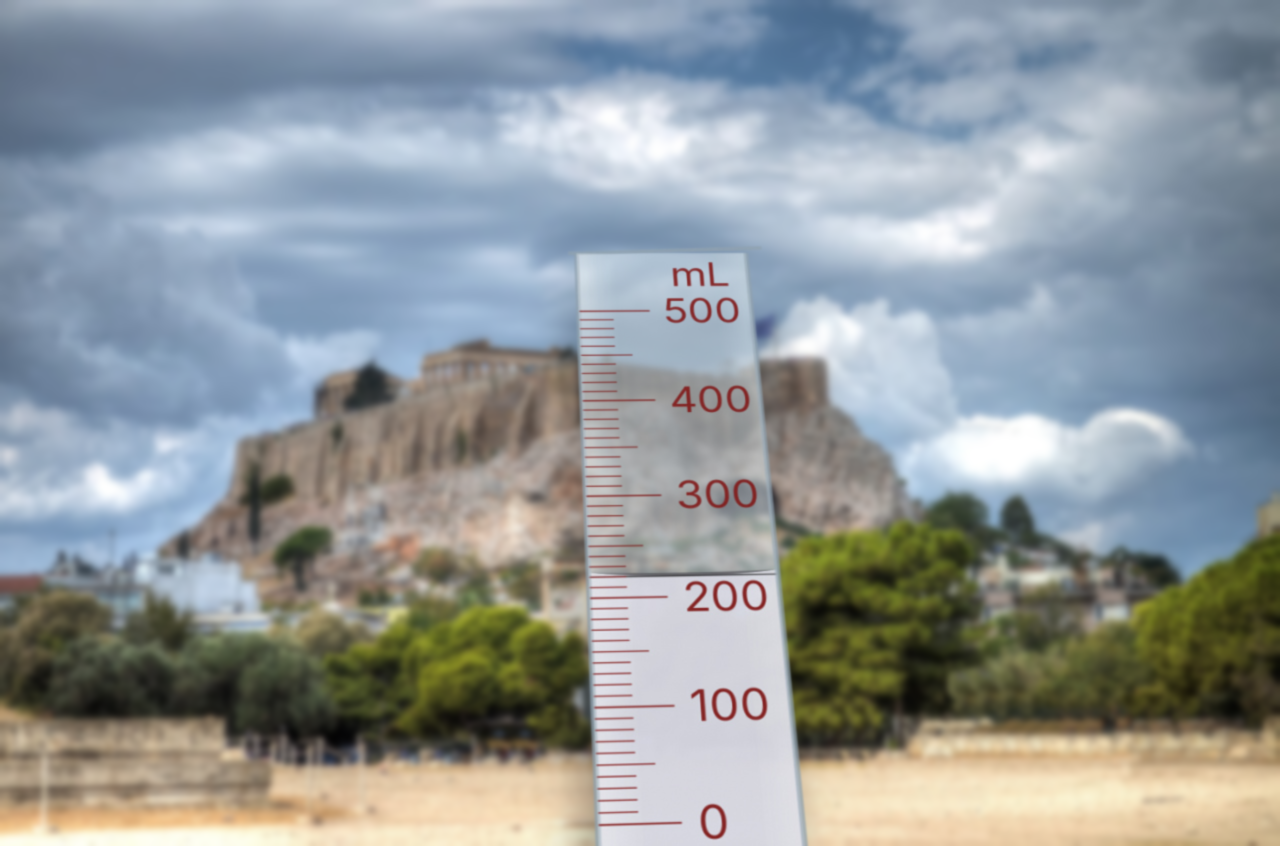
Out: 220,mL
